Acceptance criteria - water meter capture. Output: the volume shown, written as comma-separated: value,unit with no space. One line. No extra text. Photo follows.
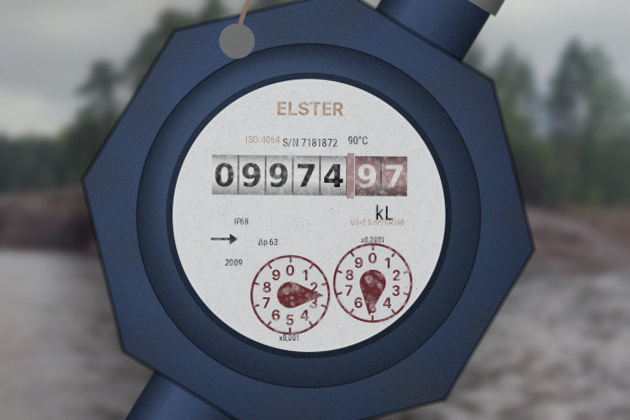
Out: 9974.9725,kL
